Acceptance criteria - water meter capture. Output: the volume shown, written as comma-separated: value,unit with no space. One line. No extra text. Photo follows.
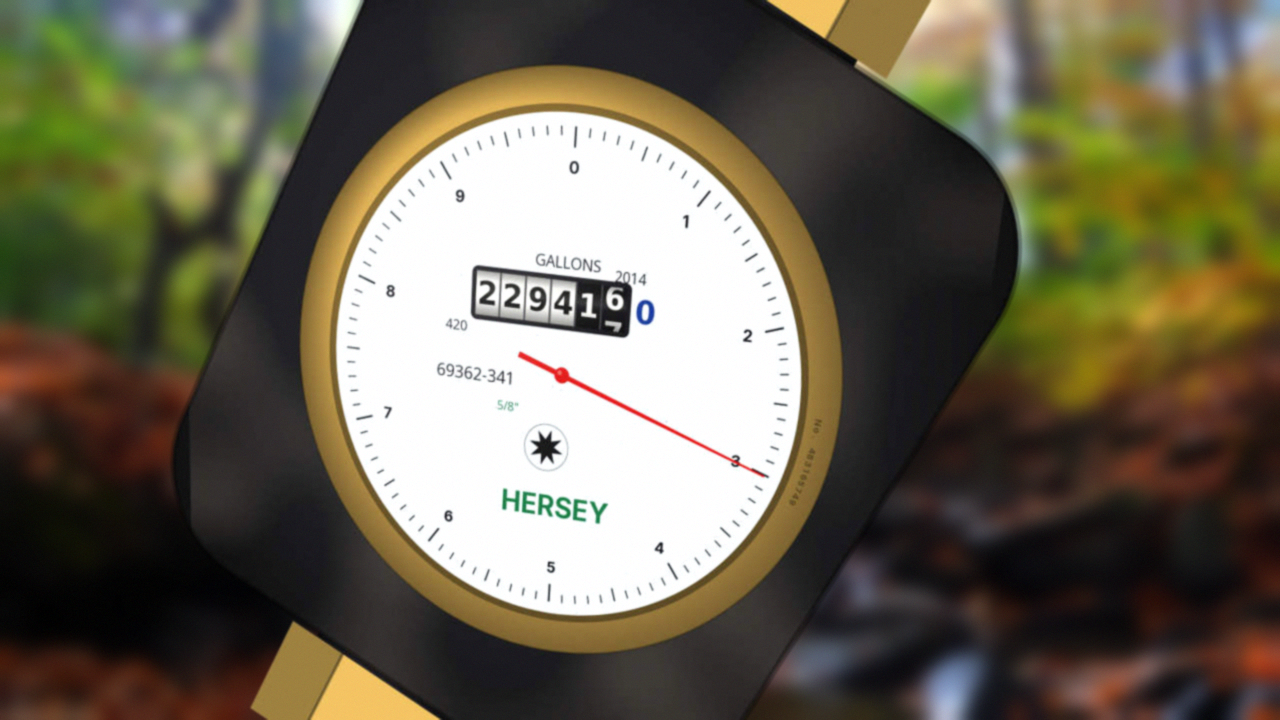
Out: 2294163.0,gal
